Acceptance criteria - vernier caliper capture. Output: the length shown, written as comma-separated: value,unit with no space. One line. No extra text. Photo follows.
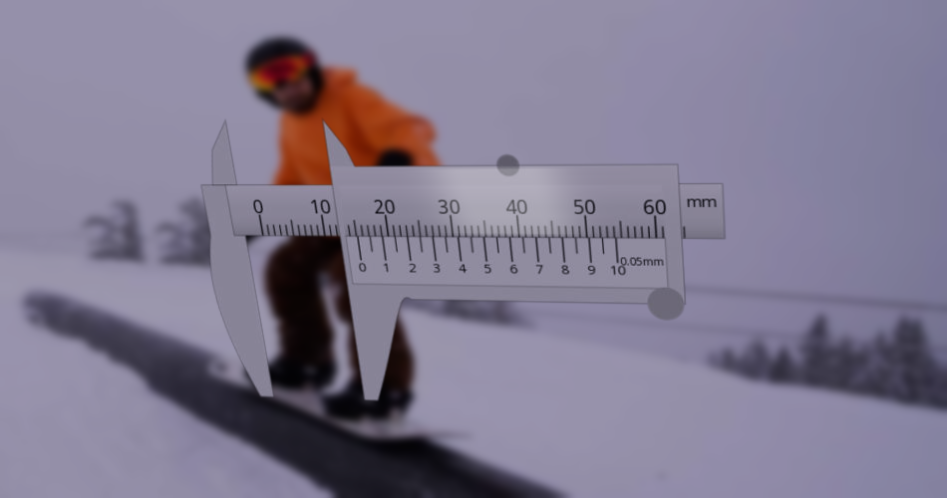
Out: 15.2,mm
